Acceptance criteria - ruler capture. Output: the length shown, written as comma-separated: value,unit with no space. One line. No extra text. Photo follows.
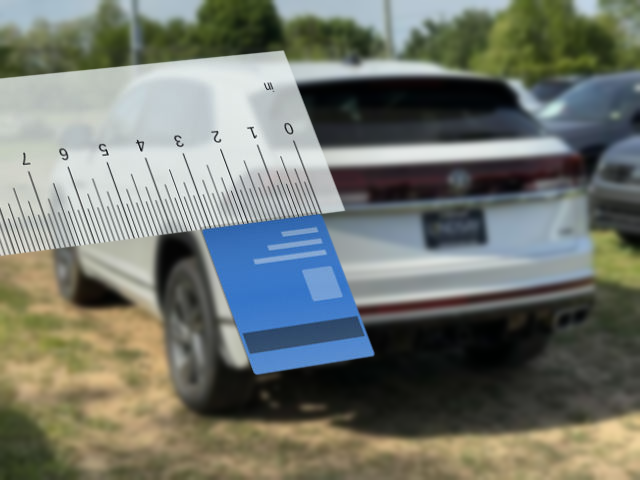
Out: 3.25,in
